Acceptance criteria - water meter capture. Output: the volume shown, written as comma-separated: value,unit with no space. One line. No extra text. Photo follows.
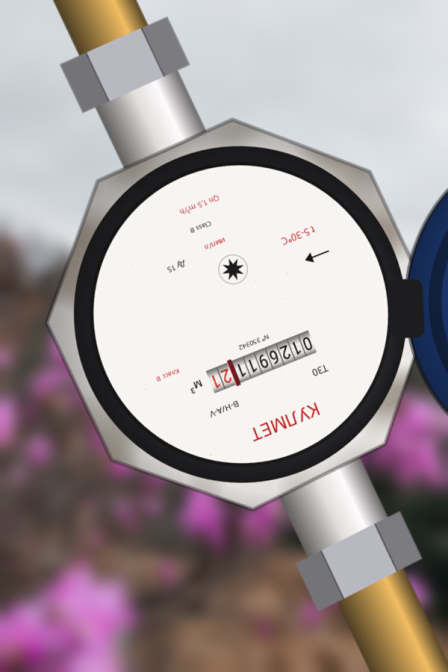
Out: 126911.21,m³
